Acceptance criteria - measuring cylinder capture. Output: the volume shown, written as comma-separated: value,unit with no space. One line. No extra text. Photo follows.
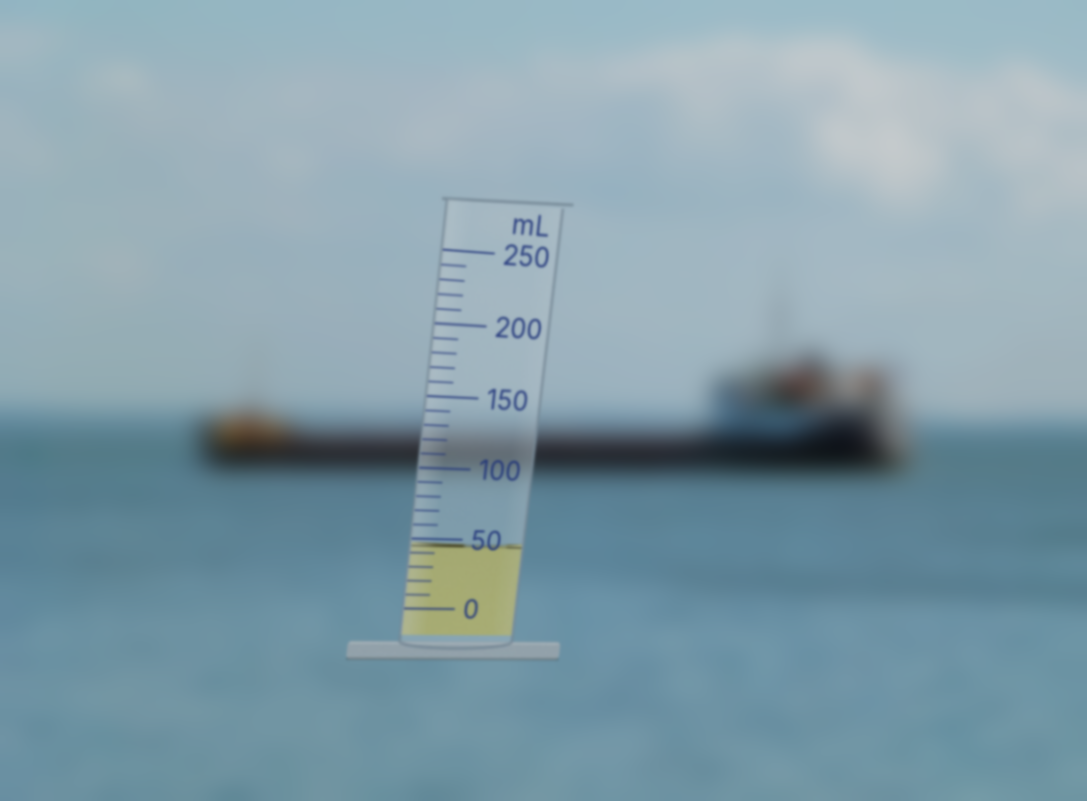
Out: 45,mL
